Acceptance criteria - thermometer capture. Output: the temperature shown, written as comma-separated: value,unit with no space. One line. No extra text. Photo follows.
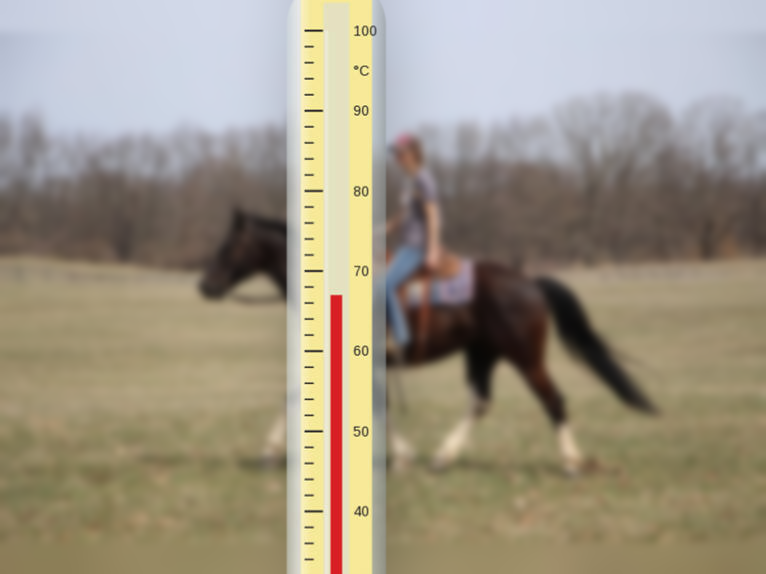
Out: 67,°C
